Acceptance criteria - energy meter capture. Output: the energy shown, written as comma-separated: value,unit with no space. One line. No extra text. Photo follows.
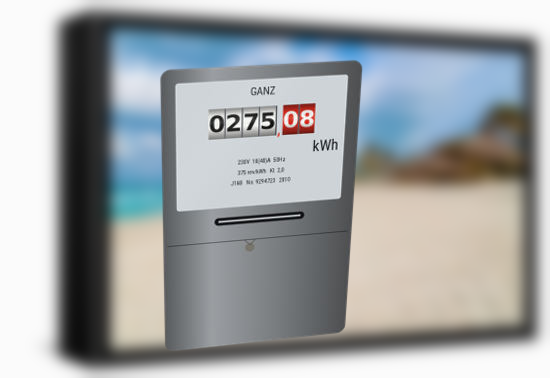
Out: 275.08,kWh
